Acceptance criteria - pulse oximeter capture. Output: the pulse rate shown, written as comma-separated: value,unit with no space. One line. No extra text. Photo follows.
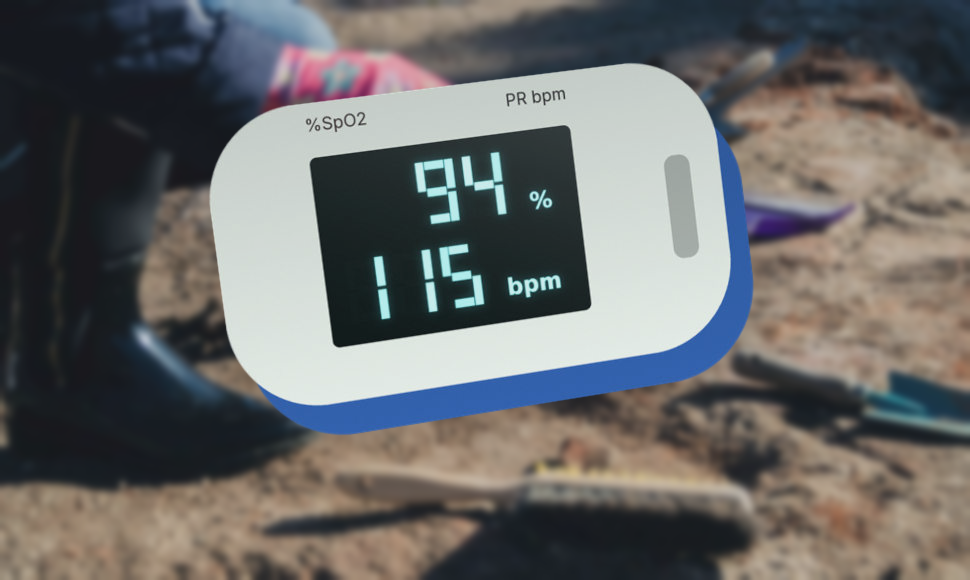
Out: 115,bpm
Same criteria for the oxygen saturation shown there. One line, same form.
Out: 94,%
